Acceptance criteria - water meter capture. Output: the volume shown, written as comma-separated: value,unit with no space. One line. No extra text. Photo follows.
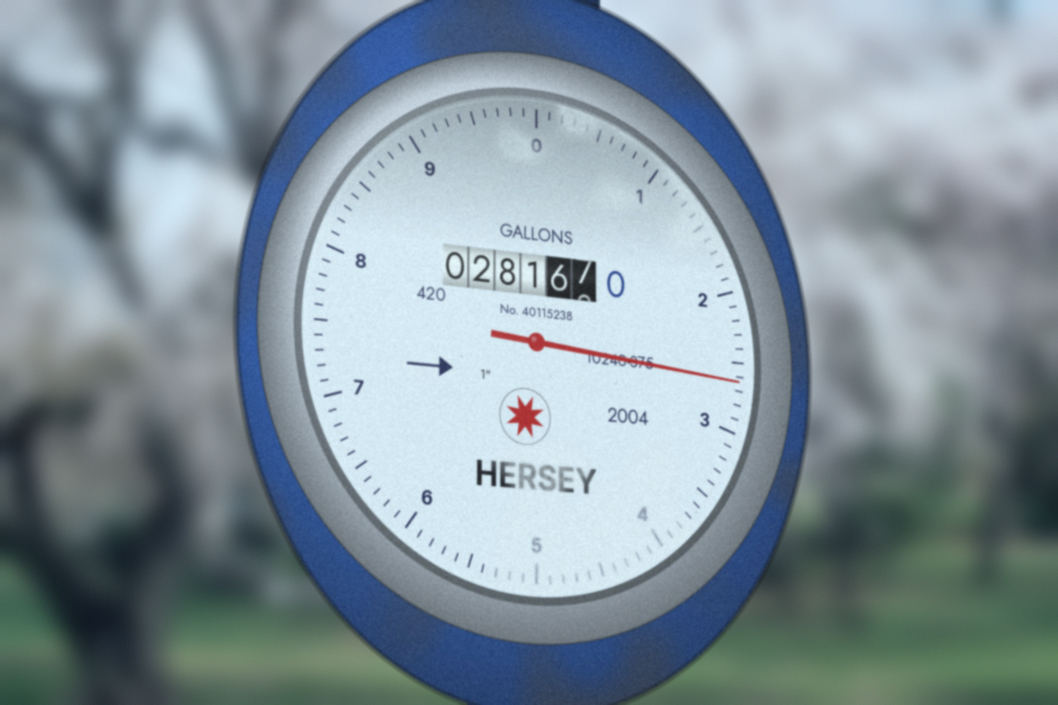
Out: 281672.6,gal
